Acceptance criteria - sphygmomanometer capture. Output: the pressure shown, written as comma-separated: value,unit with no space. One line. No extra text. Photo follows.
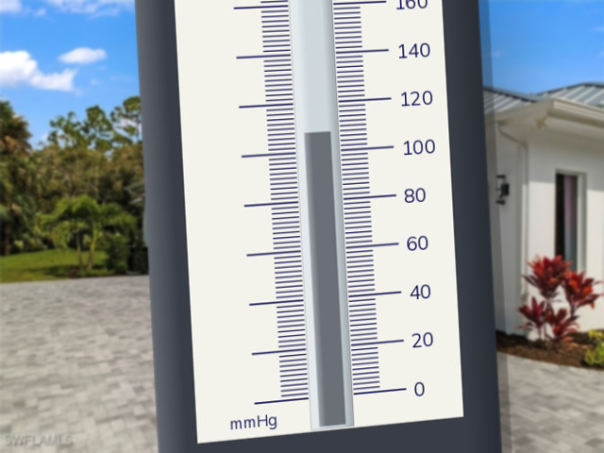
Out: 108,mmHg
